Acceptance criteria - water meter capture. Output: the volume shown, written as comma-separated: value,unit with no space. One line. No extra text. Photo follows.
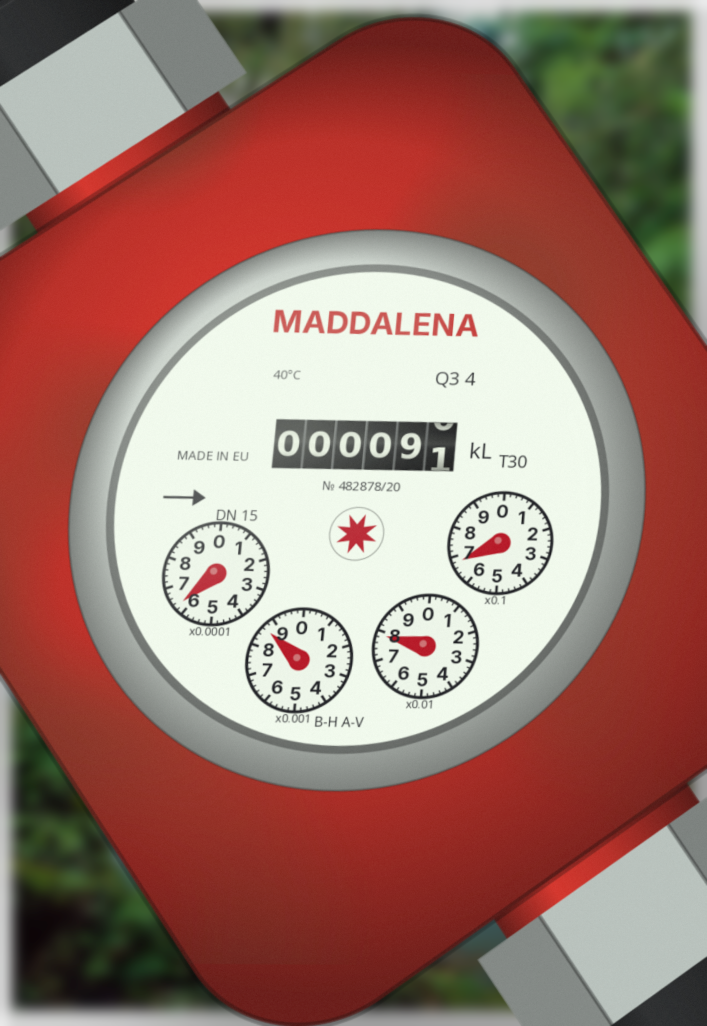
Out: 90.6786,kL
